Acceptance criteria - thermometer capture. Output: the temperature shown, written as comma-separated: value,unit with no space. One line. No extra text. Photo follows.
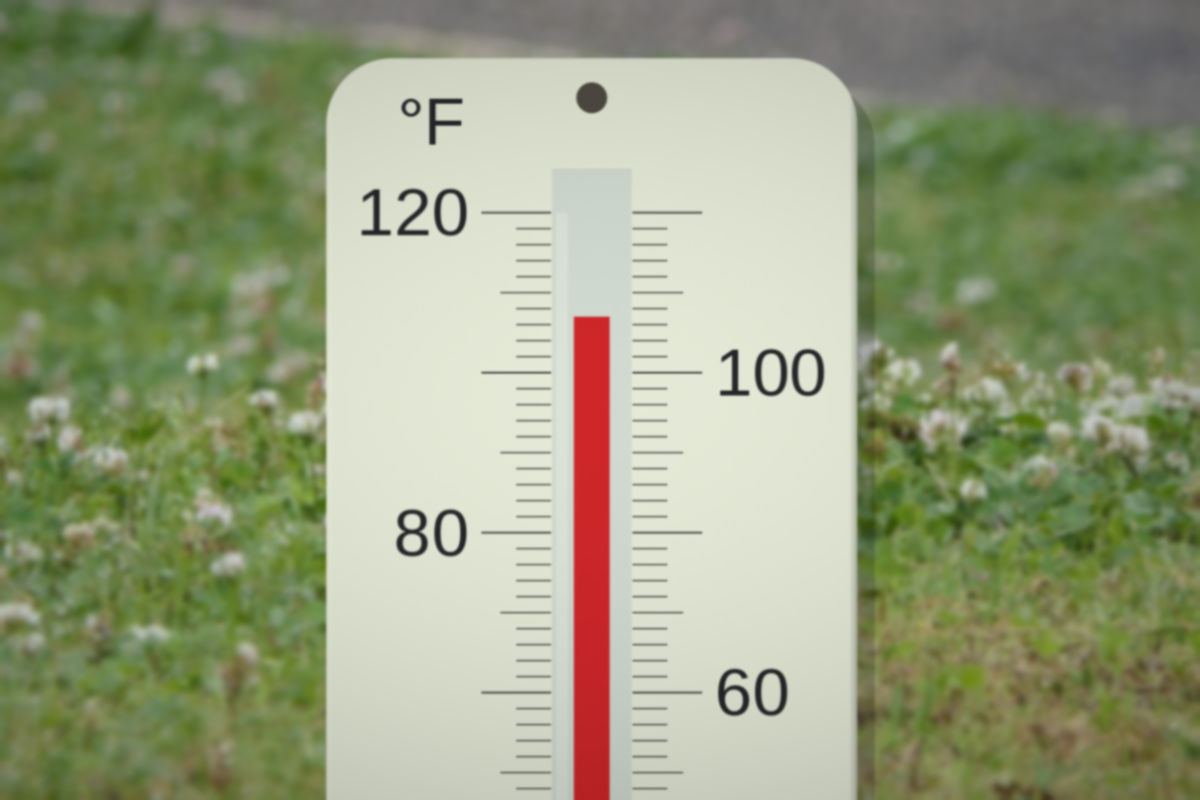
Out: 107,°F
